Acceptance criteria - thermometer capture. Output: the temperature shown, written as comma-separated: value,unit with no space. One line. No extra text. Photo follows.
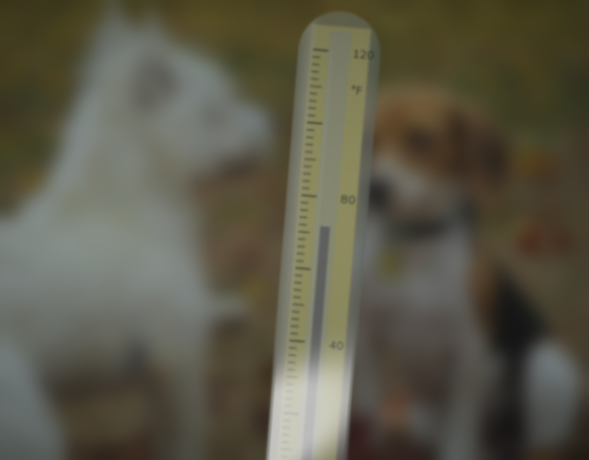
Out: 72,°F
